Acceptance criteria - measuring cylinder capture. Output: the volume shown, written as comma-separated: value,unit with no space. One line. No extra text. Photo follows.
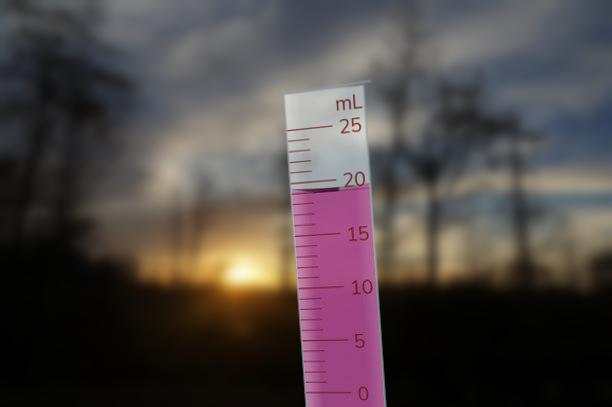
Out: 19,mL
